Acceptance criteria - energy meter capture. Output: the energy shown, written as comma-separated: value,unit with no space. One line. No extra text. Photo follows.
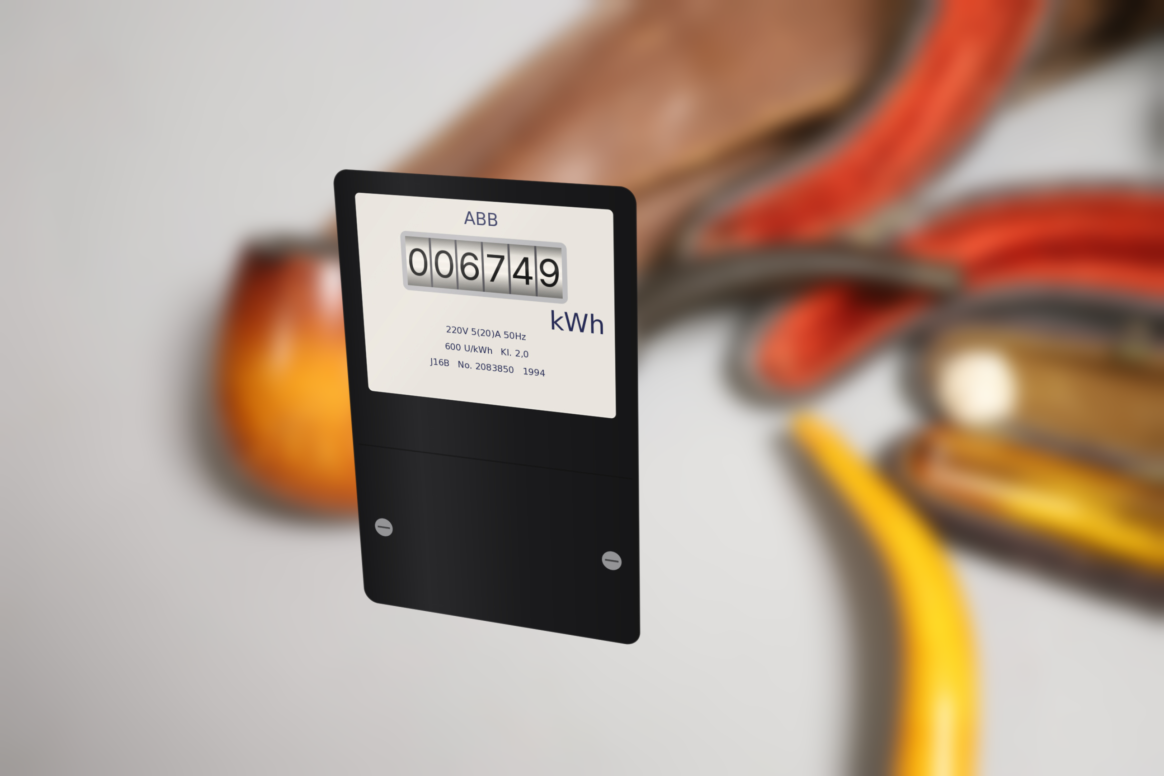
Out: 6749,kWh
